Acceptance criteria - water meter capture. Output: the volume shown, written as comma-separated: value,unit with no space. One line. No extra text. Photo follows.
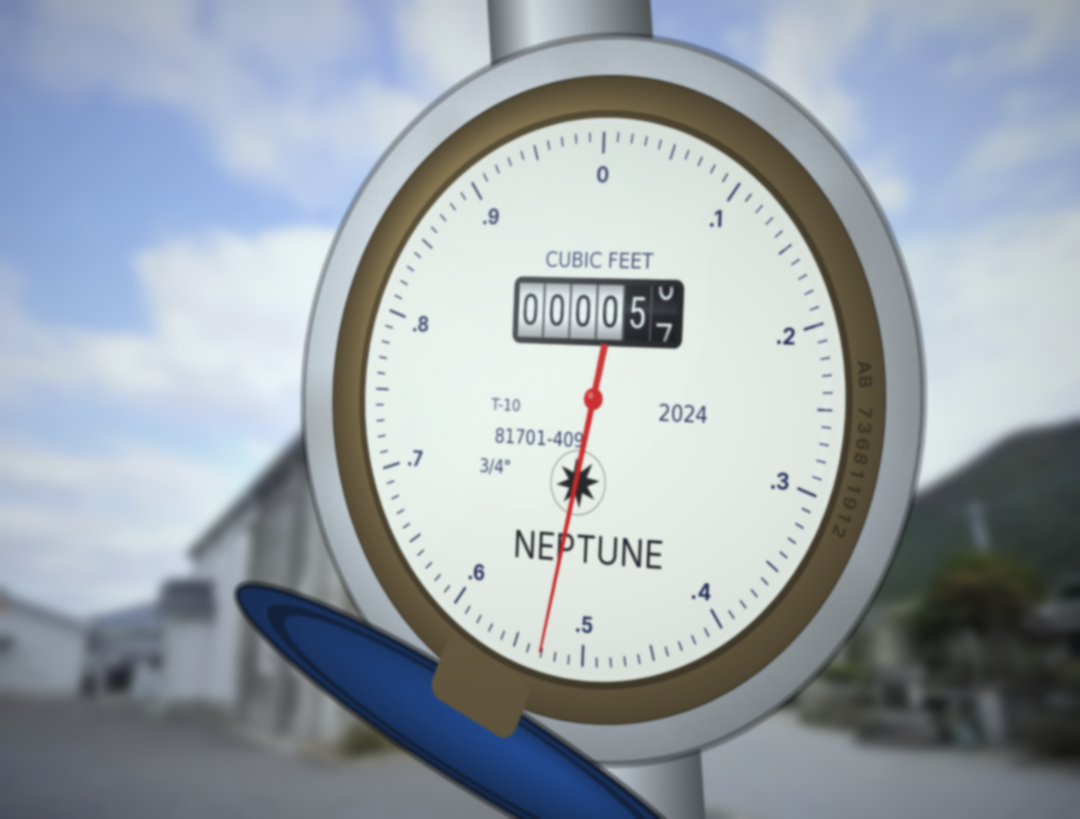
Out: 56.53,ft³
